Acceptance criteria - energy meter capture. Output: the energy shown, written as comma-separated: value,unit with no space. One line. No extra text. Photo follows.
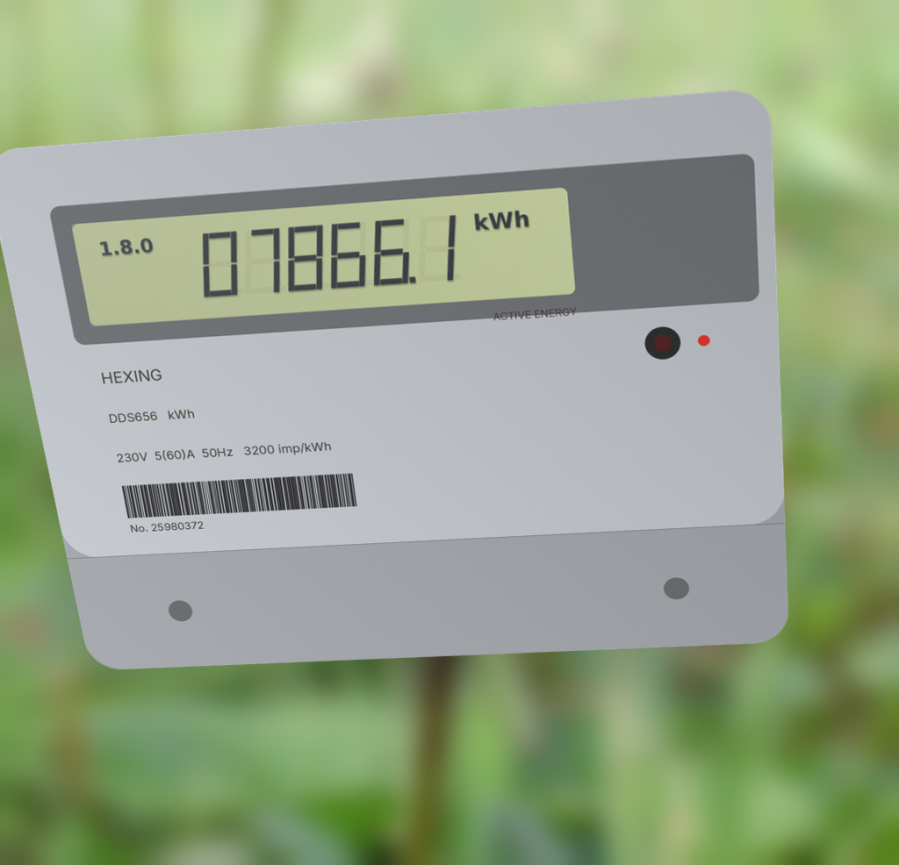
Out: 7866.1,kWh
